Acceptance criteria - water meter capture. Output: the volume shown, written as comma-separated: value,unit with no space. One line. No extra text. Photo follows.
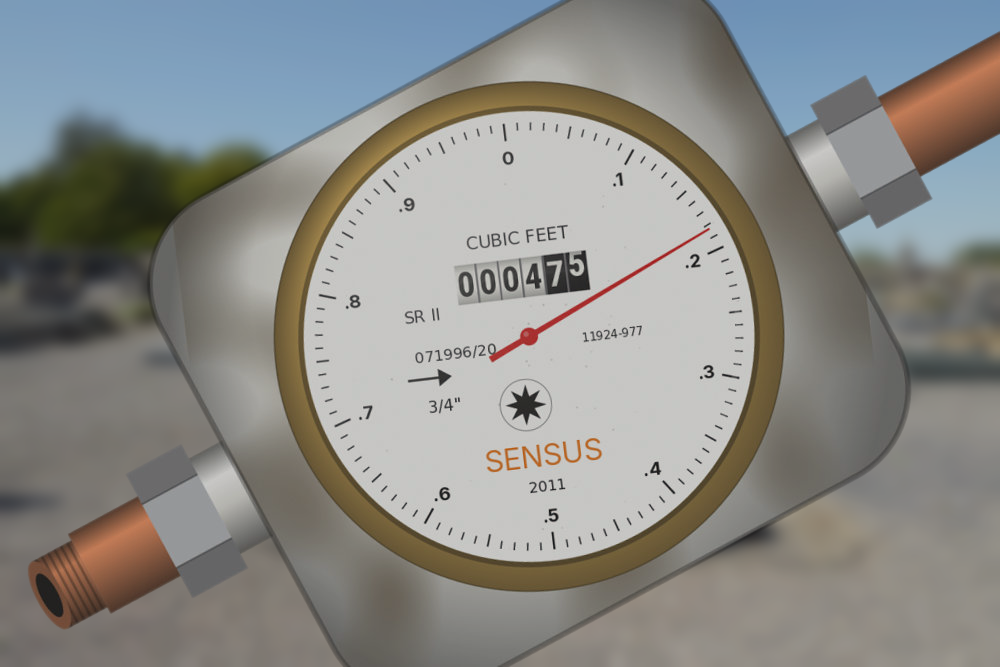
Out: 475.18,ft³
